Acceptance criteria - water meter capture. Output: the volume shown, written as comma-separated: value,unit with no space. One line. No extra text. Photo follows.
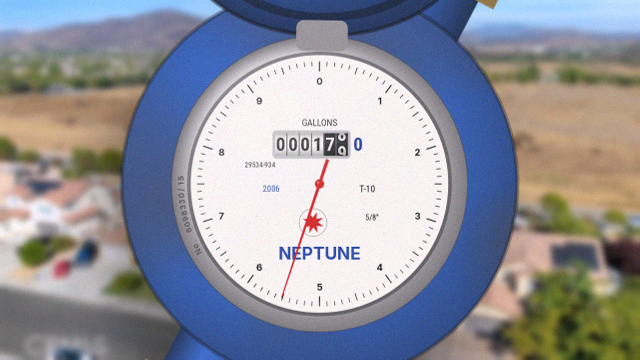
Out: 1785.5,gal
